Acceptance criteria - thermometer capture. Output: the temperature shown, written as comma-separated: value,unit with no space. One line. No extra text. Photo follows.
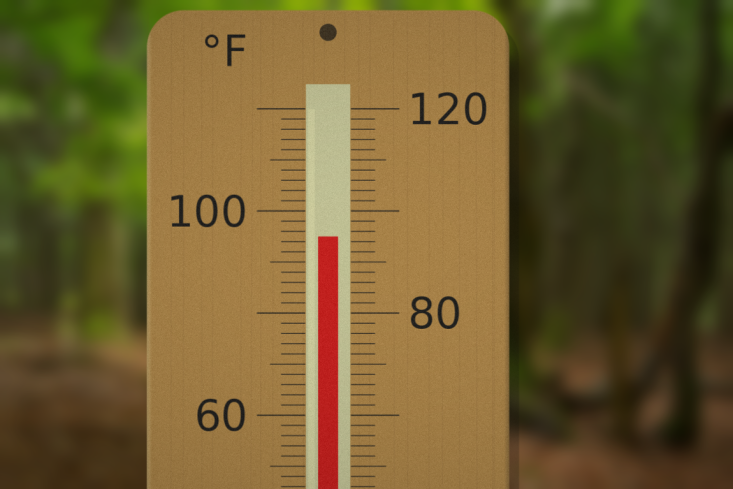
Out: 95,°F
